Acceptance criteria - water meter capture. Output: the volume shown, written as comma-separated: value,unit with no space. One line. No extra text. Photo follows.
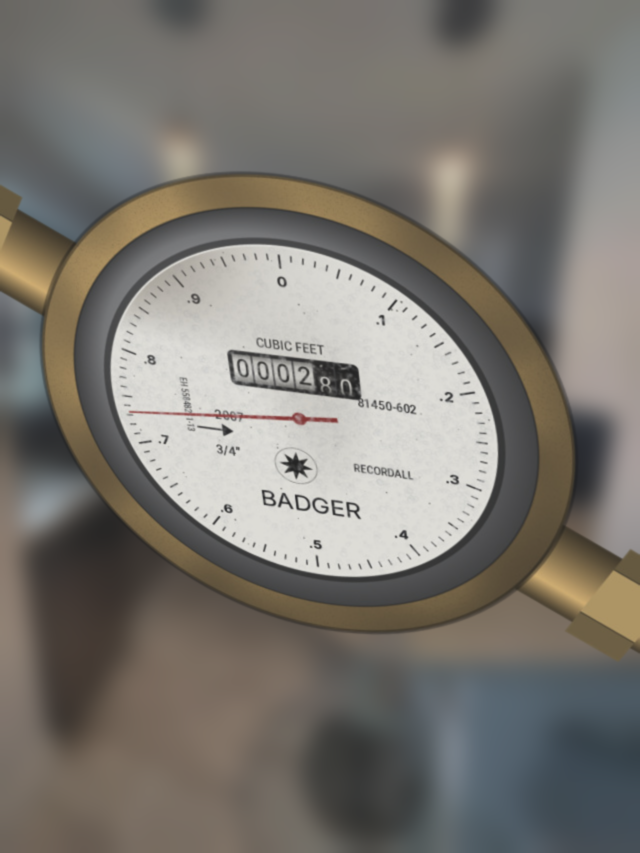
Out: 279.73,ft³
